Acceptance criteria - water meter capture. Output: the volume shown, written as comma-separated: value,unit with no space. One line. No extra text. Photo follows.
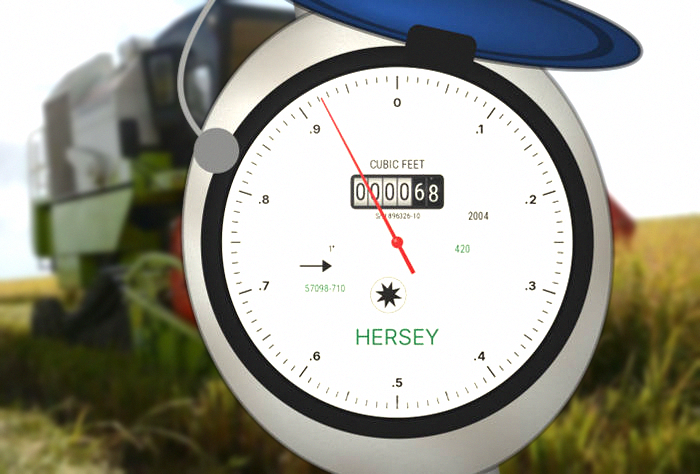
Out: 67.92,ft³
